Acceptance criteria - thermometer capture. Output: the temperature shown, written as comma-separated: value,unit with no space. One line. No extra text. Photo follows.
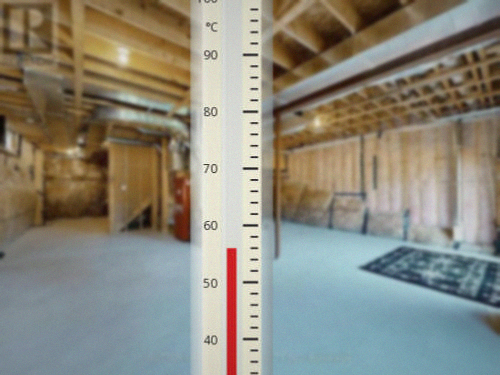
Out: 56,°C
